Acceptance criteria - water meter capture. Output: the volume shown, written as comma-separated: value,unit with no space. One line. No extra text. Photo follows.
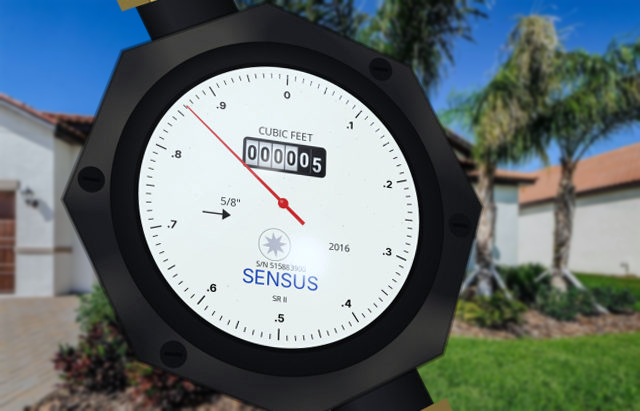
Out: 4.86,ft³
